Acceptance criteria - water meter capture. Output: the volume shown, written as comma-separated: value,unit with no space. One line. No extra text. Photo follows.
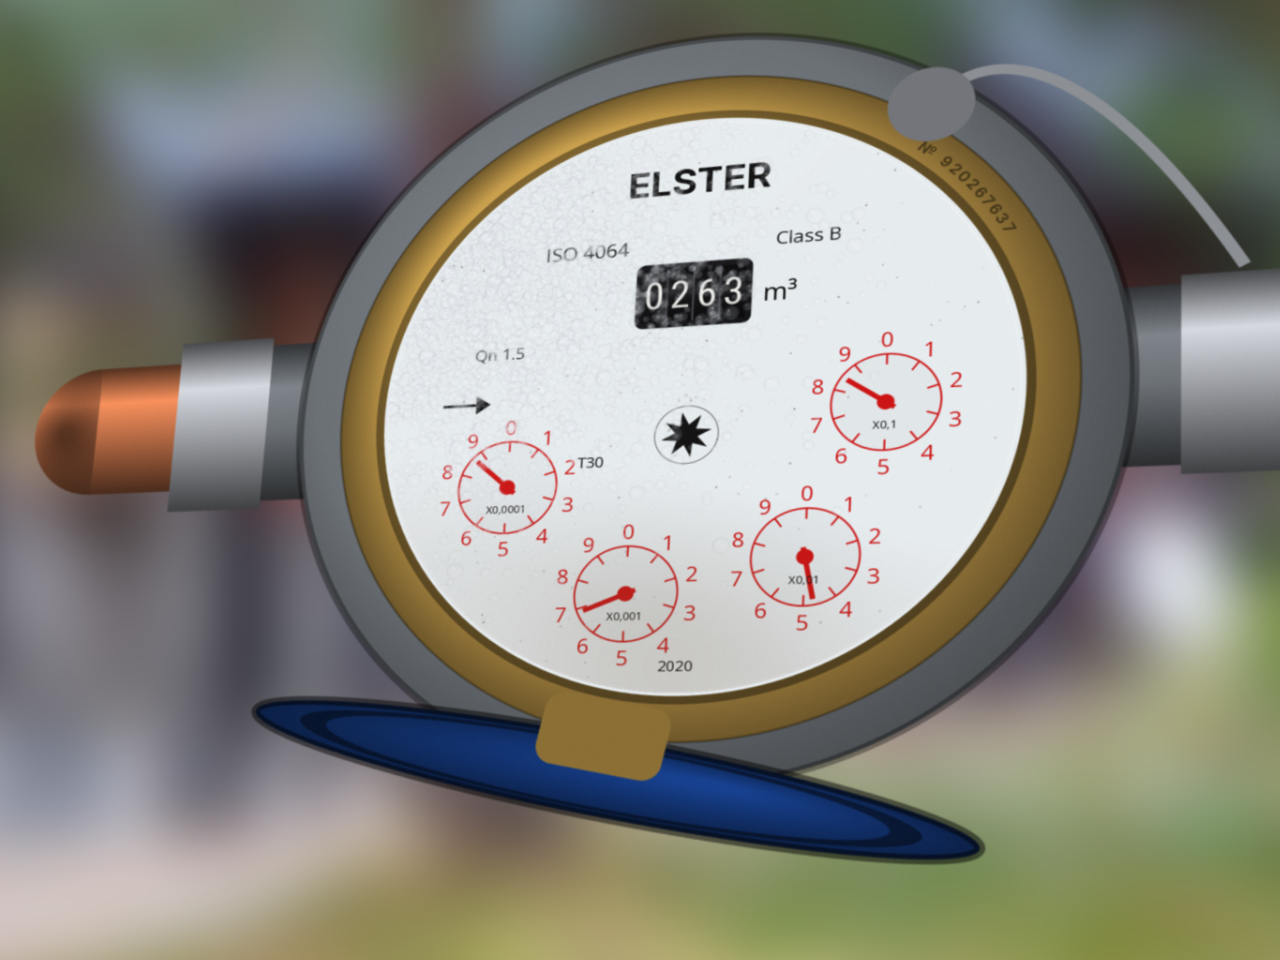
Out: 263.8468,m³
